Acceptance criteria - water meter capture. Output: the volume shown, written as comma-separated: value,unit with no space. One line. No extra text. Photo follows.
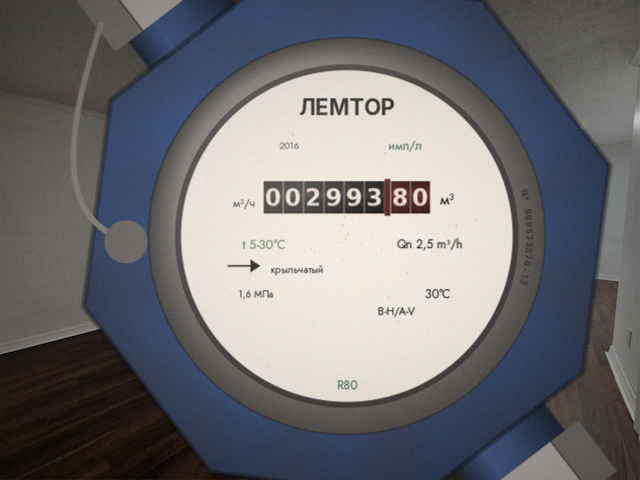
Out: 2993.80,m³
